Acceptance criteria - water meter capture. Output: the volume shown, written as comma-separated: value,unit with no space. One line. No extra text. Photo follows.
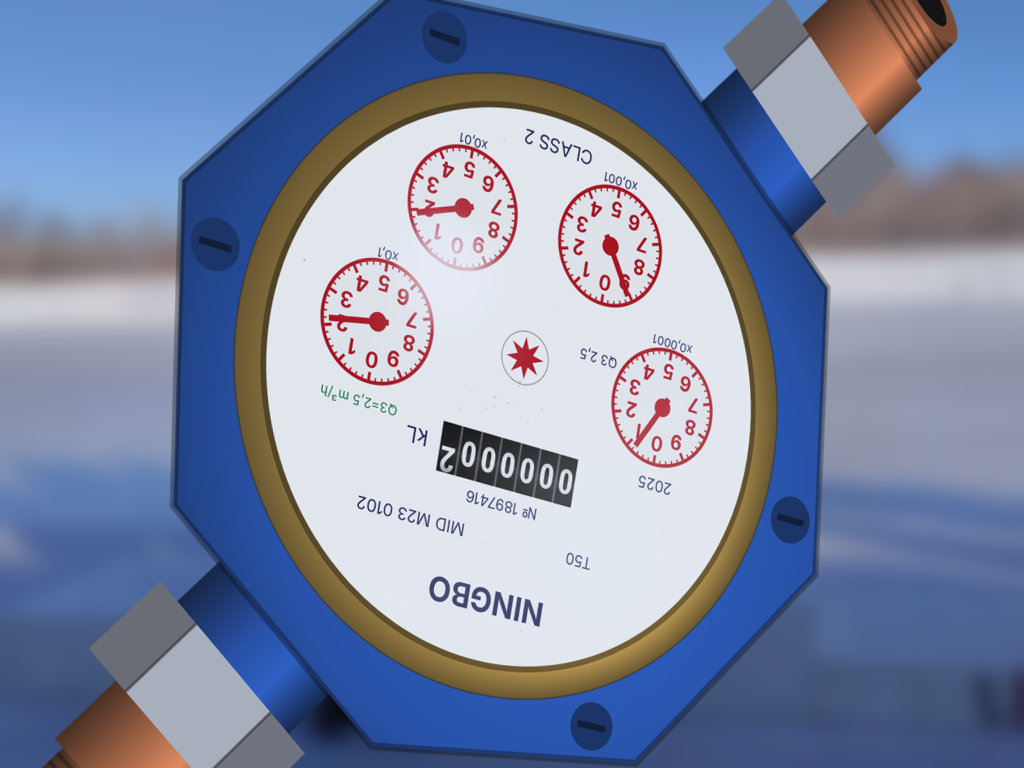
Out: 2.2190,kL
